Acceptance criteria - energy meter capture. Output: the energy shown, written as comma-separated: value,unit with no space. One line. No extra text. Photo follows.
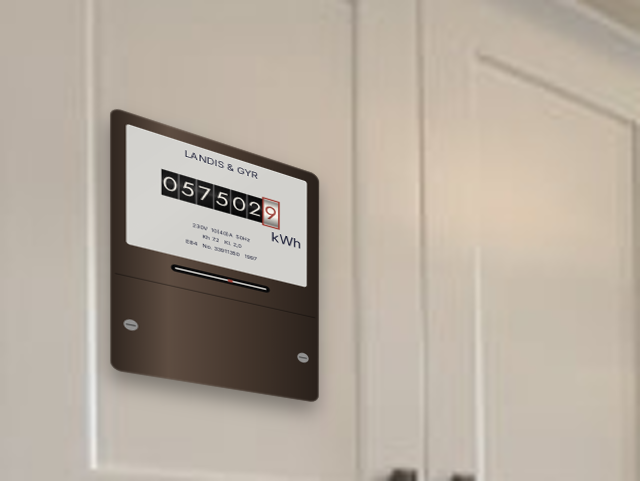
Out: 57502.9,kWh
